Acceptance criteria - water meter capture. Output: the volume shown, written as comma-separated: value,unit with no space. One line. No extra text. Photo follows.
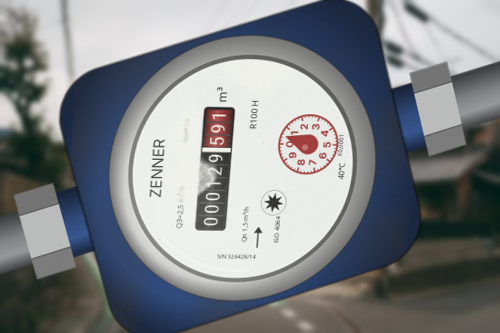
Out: 129.5910,m³
